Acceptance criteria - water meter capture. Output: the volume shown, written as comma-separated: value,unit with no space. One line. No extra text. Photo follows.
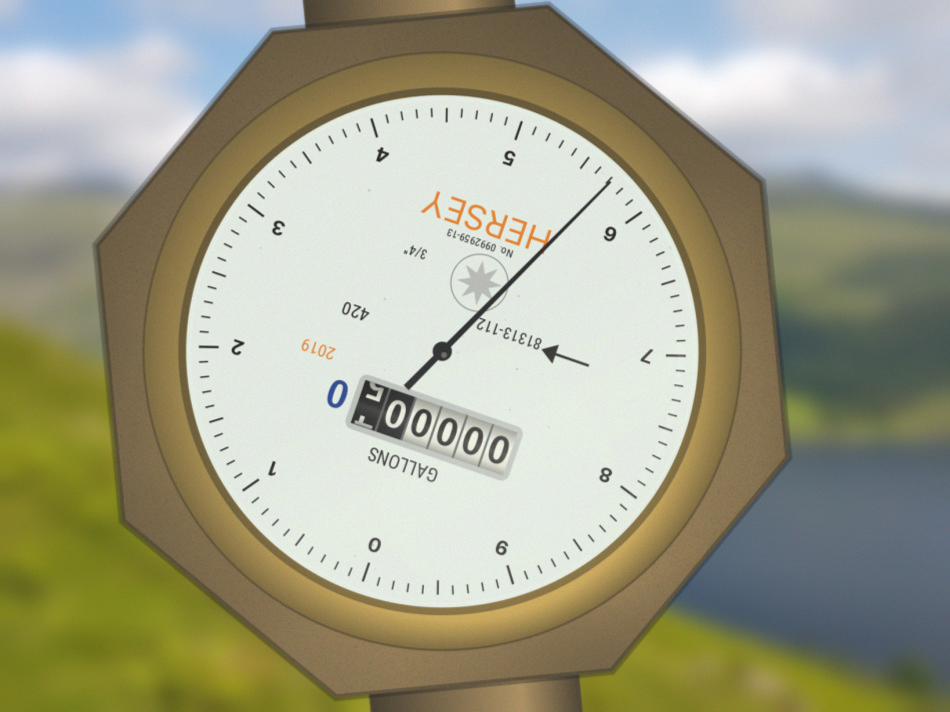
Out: 45.7,gal
